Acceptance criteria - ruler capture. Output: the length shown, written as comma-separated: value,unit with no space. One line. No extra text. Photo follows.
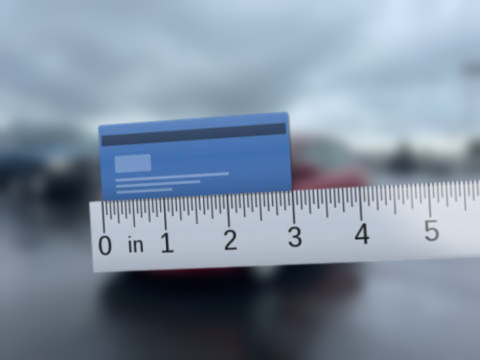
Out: 3,in
